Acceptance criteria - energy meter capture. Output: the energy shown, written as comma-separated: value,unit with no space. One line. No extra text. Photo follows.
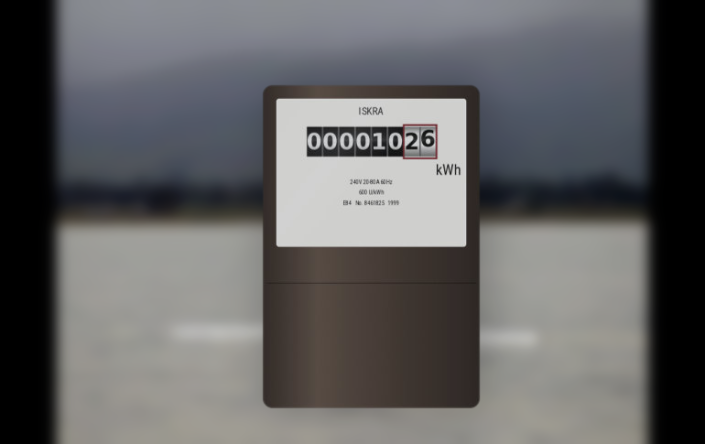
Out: 10.26,kWh
